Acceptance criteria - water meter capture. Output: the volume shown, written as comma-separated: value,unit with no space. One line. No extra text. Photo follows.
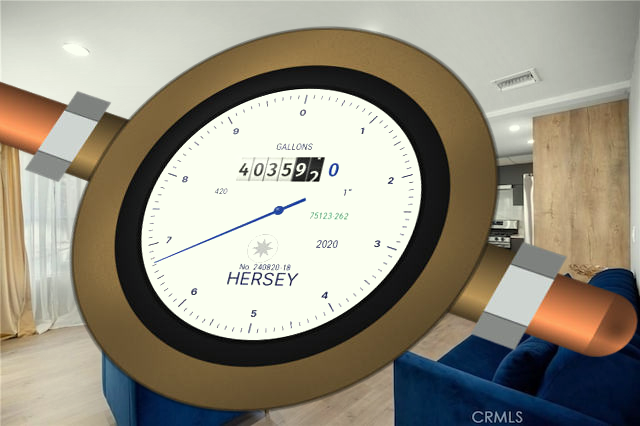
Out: 4035916.7,gal
